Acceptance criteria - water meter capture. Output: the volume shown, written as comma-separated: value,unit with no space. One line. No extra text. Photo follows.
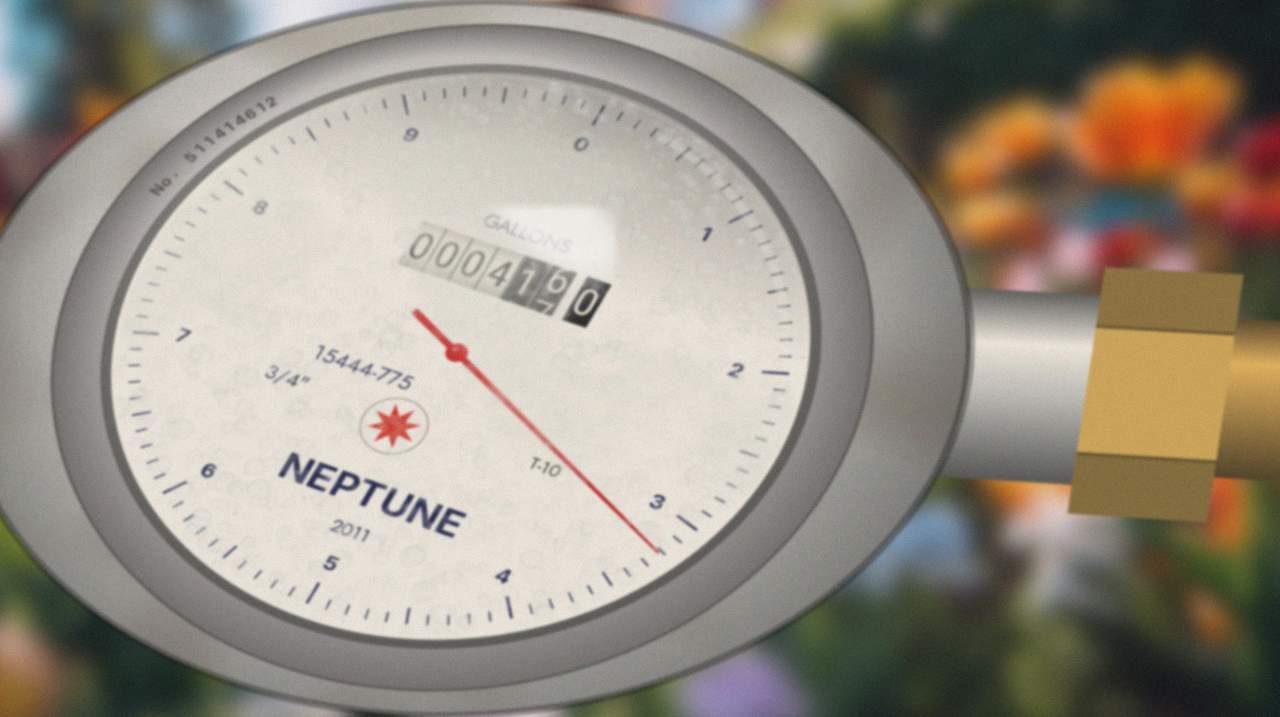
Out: 4163.2,gal
